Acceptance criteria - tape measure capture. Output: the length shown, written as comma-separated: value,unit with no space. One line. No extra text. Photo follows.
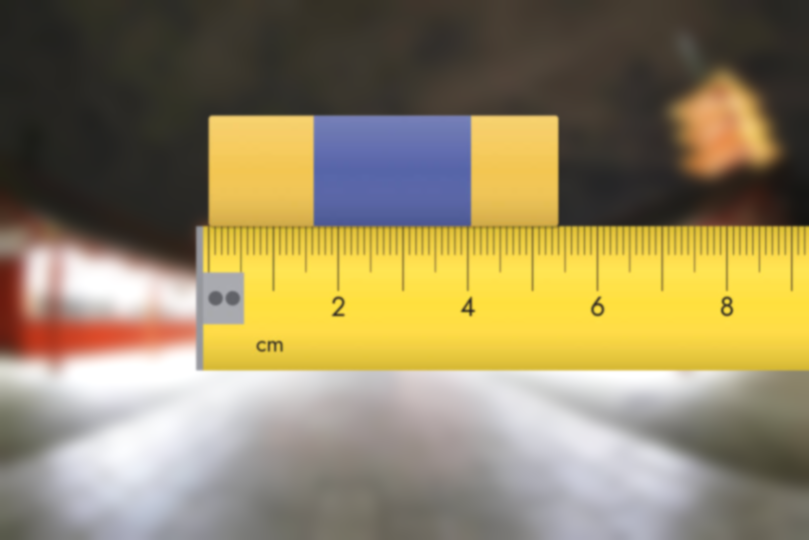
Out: 5.4,cm
